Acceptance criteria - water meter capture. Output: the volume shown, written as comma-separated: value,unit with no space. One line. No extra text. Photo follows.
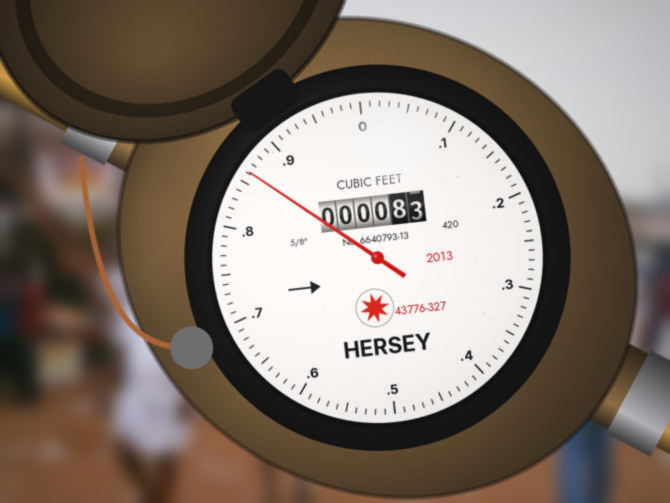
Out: 82.86,ft³
